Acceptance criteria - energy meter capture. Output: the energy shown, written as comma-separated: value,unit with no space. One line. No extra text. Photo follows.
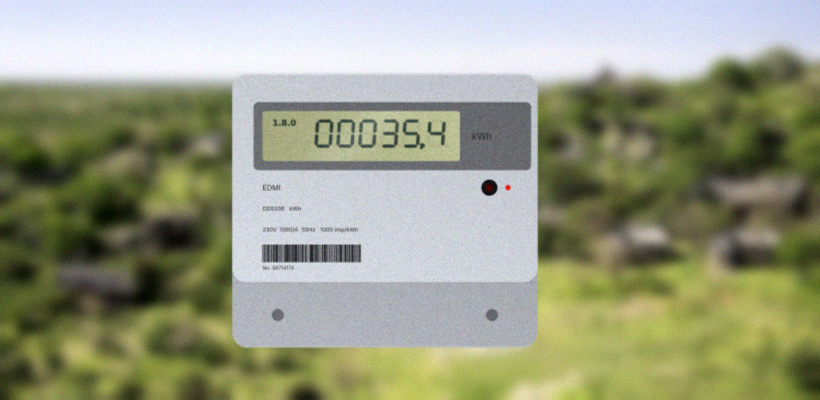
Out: 35.4,kWh
